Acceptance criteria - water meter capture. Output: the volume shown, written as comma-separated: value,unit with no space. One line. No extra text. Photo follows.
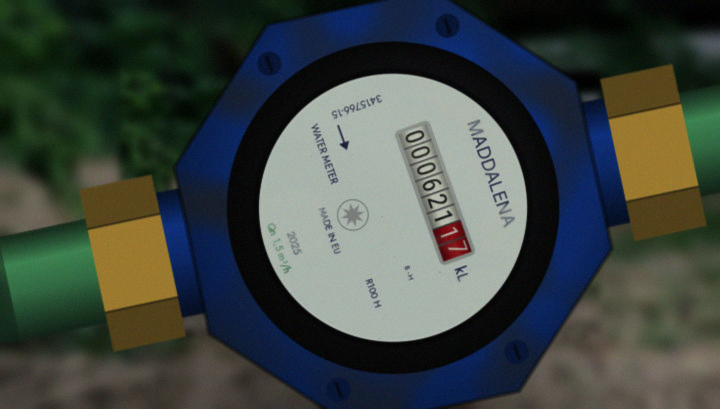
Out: 621.17,kL
